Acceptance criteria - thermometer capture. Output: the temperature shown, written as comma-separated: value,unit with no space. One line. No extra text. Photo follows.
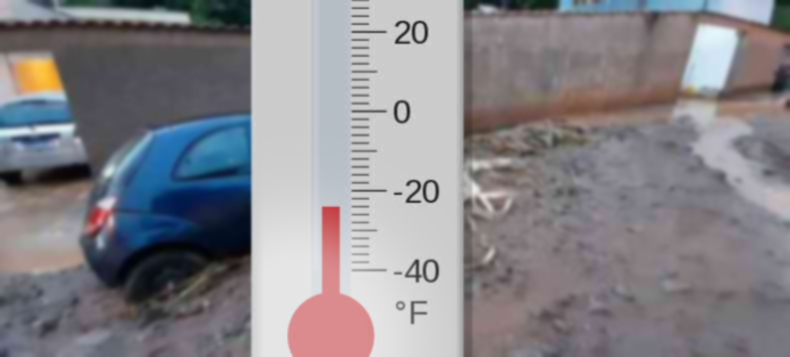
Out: -24,°F
